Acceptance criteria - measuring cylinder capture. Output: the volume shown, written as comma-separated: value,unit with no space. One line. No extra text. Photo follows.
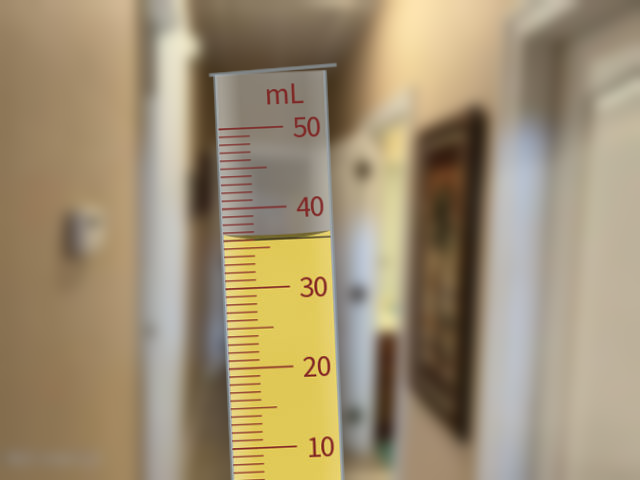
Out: 36,mL
